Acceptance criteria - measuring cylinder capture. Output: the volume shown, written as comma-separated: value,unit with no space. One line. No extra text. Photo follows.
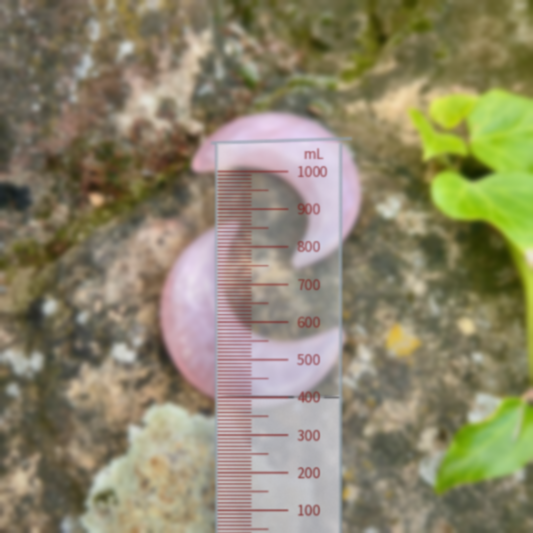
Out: 400,mL
